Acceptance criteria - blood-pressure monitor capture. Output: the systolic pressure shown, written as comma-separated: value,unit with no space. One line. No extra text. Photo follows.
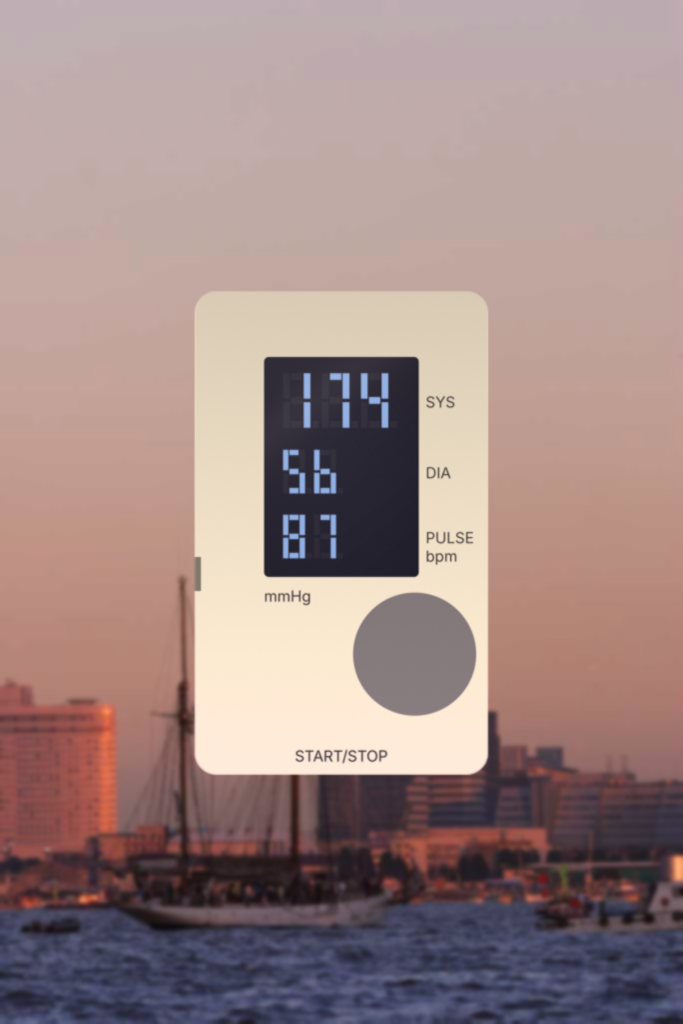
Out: 174,mmHg
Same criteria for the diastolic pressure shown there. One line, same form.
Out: 56,mmHg
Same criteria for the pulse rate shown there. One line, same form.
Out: 87,bpm
